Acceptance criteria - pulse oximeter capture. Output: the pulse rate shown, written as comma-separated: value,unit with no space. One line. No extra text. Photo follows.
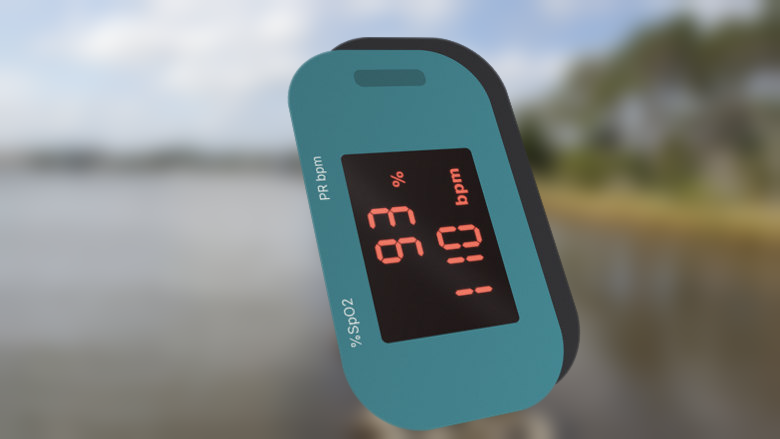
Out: 110,bpm
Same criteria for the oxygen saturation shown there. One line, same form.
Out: 93,%
